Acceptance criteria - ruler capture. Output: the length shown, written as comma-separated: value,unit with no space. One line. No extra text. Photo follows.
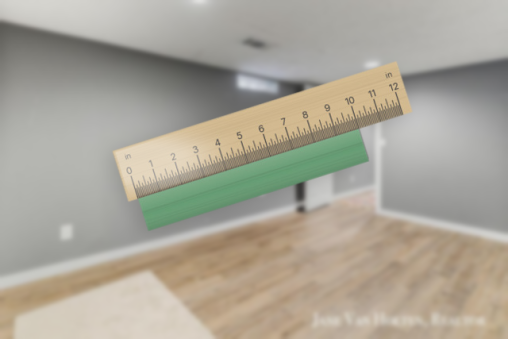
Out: 10,in
